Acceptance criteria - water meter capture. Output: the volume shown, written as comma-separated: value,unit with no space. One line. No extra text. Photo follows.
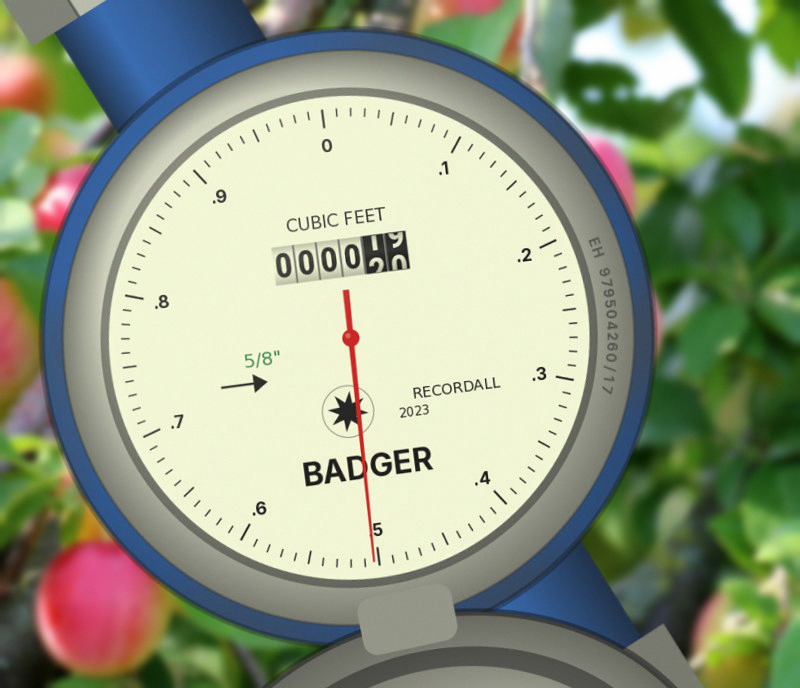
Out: 19.50,ft³
